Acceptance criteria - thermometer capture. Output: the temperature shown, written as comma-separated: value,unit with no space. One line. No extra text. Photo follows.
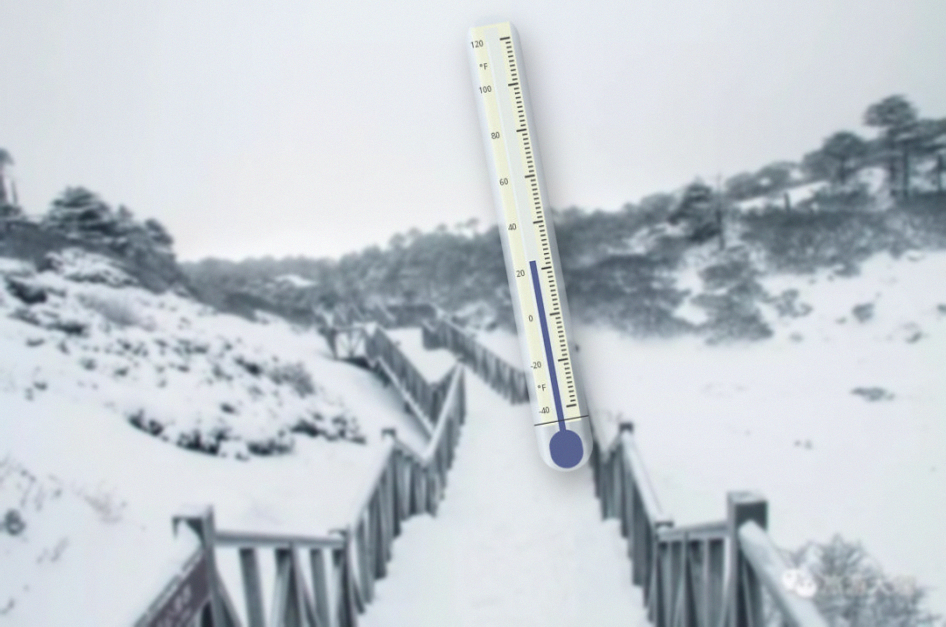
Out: 24,°F
